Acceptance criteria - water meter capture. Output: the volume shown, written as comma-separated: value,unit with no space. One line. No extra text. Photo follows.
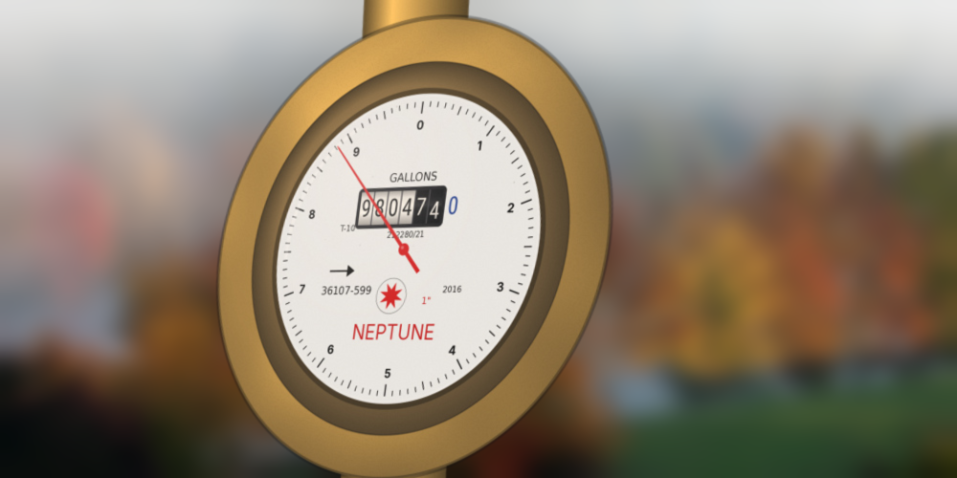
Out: 9804738.8,gal
